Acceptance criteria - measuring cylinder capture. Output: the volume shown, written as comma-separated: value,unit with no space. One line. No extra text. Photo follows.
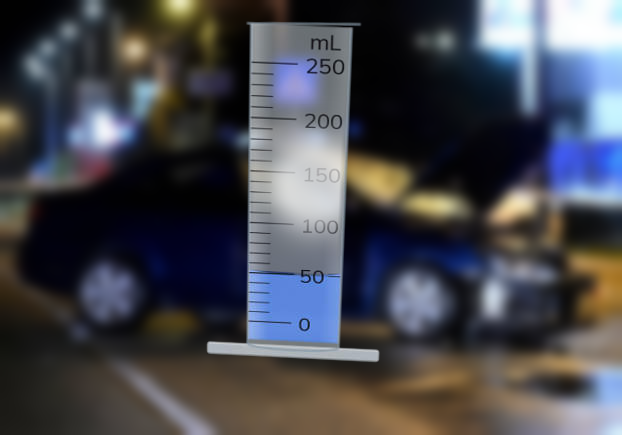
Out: 50,mL
